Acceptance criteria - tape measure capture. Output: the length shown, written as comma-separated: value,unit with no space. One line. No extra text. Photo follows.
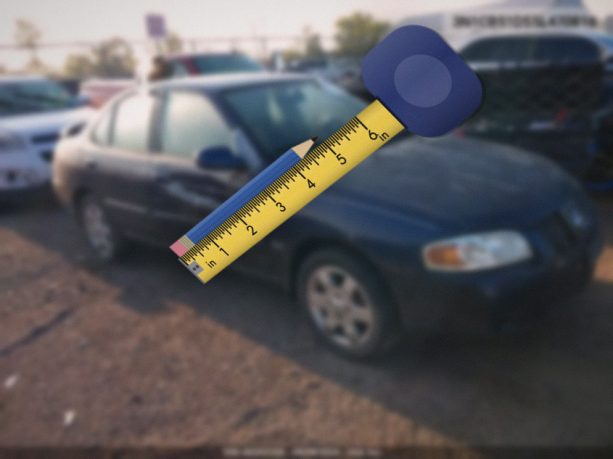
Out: 5,in
